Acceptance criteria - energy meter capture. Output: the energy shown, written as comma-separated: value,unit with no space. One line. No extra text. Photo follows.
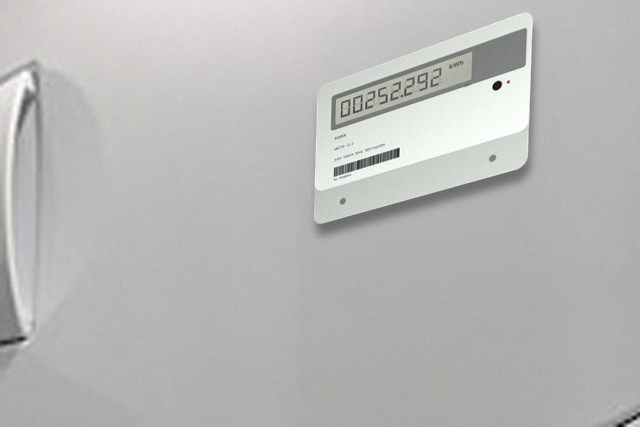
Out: 252.292,kWh
